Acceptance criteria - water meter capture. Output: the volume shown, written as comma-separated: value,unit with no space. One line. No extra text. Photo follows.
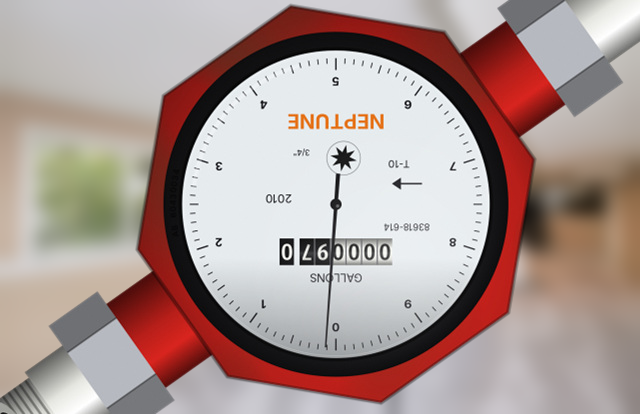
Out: 970.1,gal
